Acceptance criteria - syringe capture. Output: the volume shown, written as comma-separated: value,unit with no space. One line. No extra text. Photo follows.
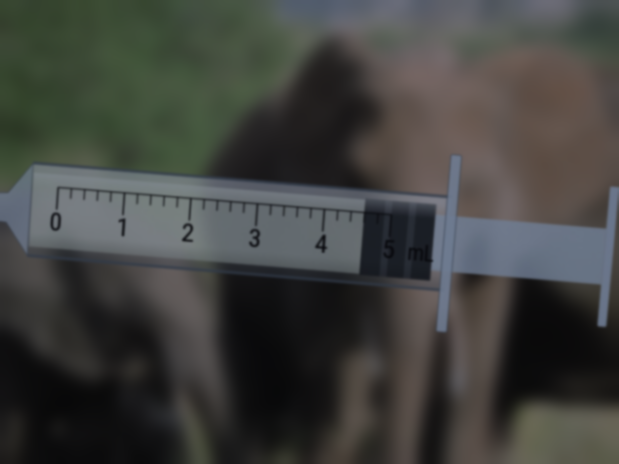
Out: 4.6,mL
